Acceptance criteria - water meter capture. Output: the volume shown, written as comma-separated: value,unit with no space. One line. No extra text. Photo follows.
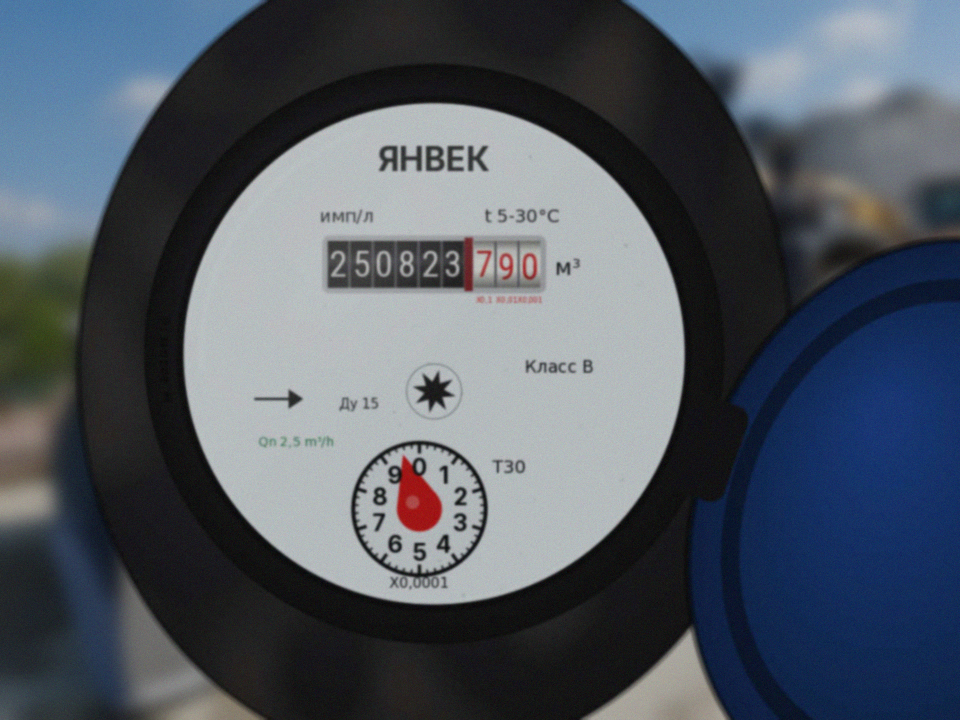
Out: 250823.7899,m³
